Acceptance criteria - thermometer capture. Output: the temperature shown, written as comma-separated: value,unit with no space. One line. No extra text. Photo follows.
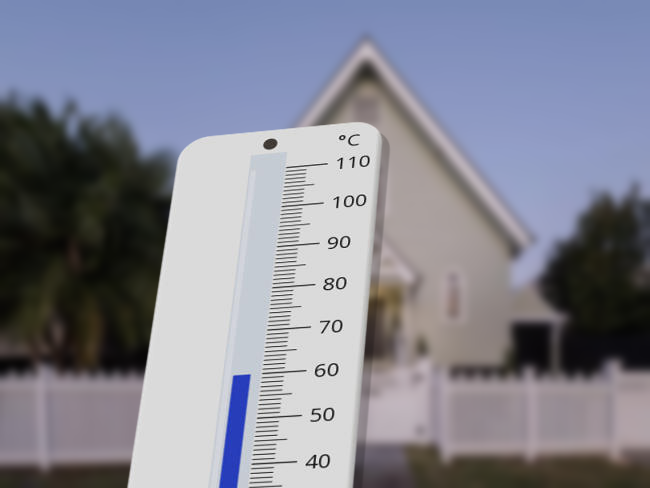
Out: 60,°C
